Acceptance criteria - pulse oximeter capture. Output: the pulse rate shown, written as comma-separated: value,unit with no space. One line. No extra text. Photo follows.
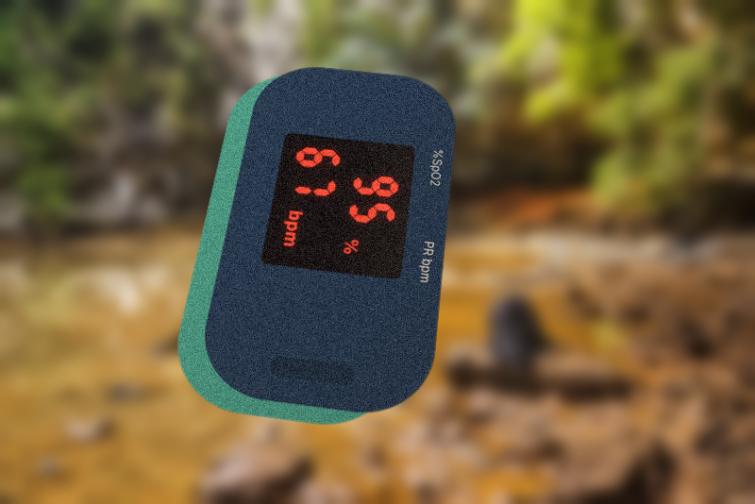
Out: 67,bpm
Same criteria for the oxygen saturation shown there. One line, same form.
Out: 95,%
